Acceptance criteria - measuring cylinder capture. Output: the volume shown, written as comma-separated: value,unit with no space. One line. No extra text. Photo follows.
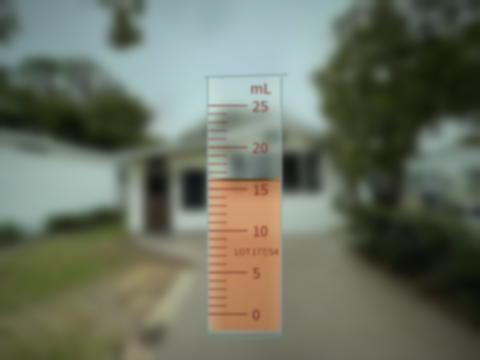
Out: 16,mL
